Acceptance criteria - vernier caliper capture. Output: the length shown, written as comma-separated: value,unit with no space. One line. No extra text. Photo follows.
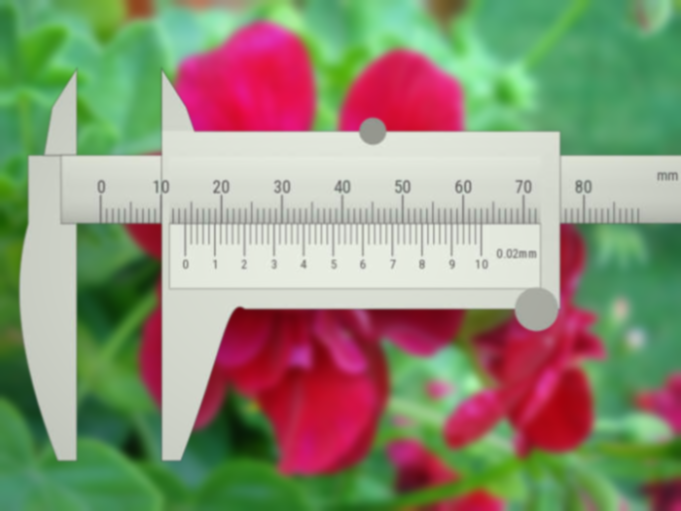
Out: 14.0,mm
